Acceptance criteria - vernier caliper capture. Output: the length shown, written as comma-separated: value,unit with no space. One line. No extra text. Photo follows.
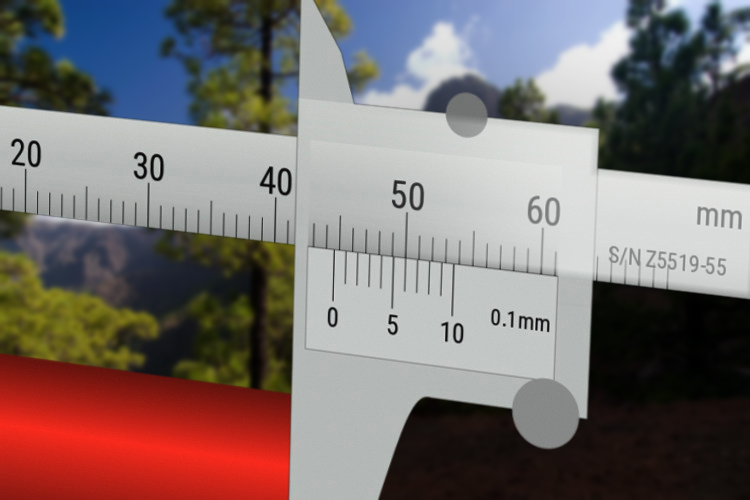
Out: 44.6,mm
